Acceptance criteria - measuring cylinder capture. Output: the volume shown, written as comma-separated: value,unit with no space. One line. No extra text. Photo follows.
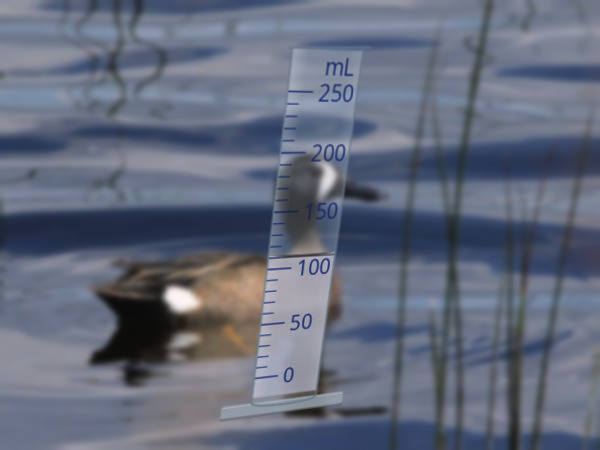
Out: 110,mL
